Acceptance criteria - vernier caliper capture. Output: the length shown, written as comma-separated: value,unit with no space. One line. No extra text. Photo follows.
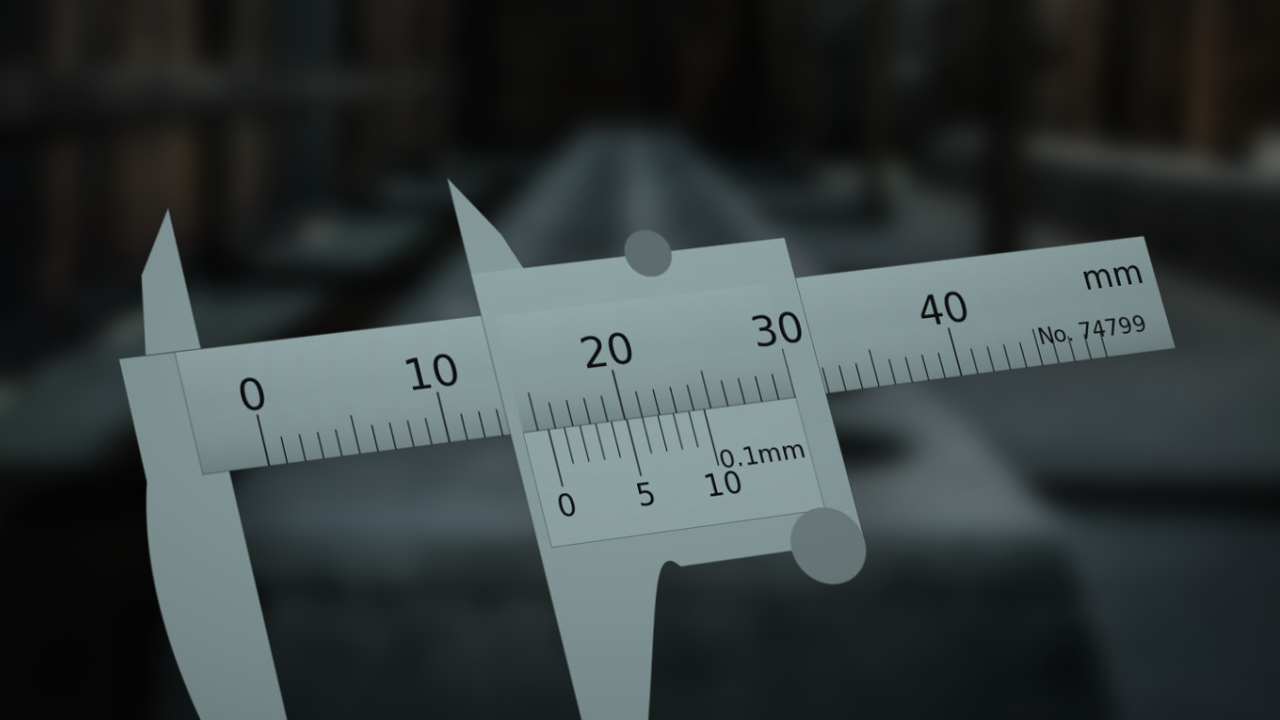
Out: 15.6,mm
